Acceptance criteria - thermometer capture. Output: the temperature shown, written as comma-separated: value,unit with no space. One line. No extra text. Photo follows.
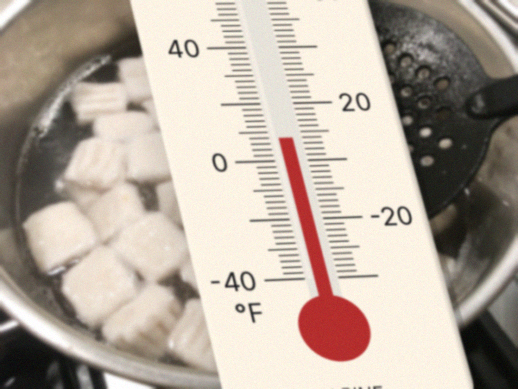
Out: 8,°F
